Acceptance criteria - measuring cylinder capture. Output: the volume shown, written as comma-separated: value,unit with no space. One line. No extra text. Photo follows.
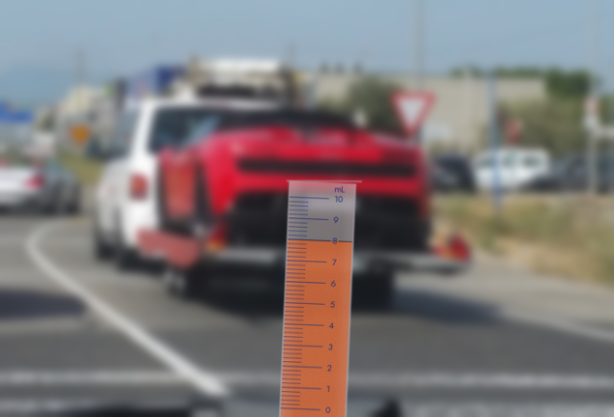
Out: 8,mL
